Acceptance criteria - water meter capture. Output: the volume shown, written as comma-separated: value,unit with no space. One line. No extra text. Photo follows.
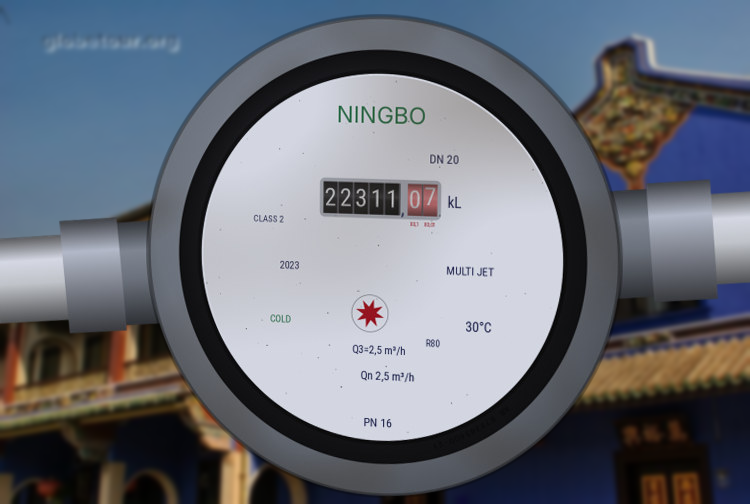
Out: 22311.07,kL
